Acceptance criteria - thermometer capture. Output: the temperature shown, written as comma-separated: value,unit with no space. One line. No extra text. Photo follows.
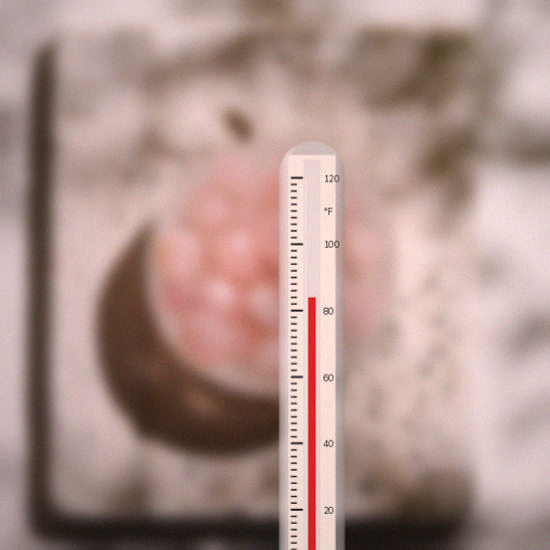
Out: 84,°F
